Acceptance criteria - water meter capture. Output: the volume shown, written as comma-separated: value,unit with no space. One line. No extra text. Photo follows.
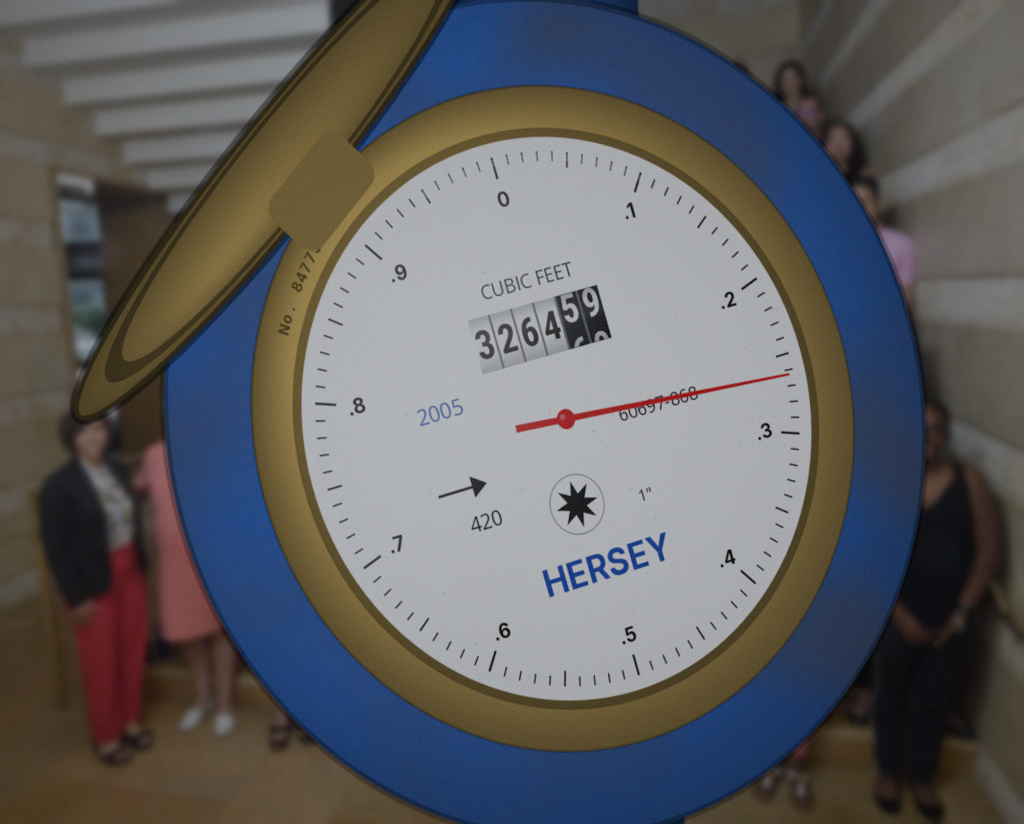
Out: 326459.26,ft³
